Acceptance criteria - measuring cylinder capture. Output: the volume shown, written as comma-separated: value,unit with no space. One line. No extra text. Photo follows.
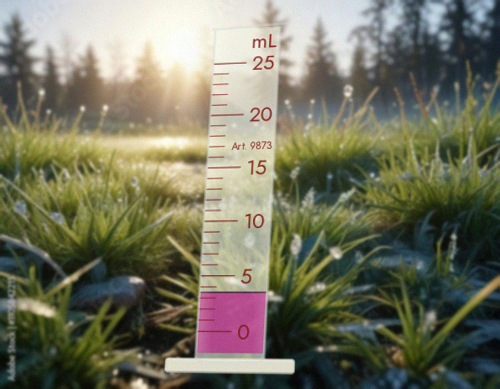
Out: 3.5,mL
